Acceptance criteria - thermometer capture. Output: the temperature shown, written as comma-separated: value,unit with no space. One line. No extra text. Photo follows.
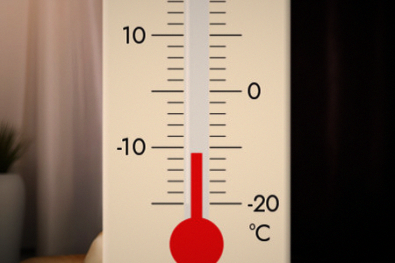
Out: -11,°C
